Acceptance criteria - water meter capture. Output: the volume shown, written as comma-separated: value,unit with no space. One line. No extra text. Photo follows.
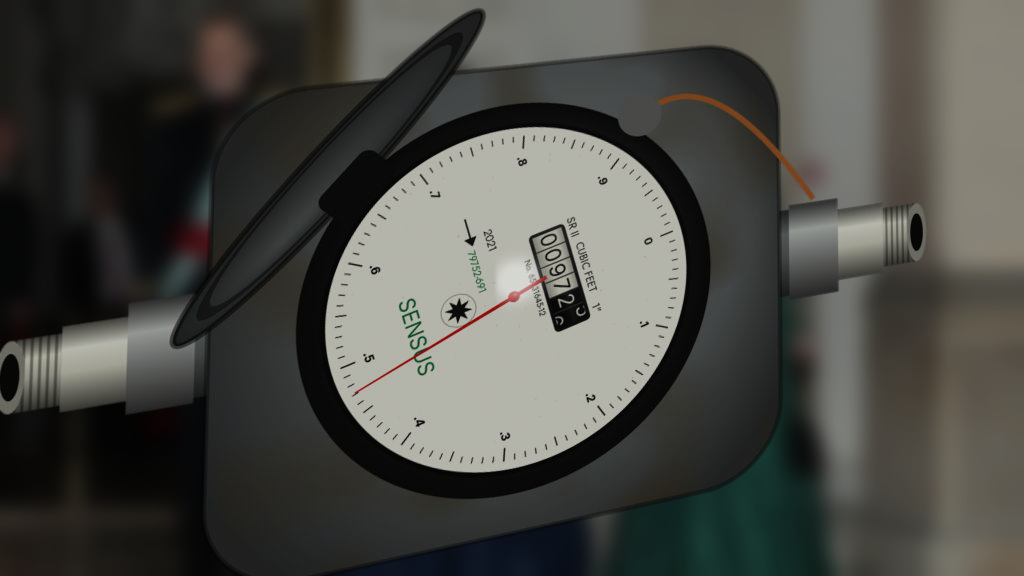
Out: 9725.47,ft³
